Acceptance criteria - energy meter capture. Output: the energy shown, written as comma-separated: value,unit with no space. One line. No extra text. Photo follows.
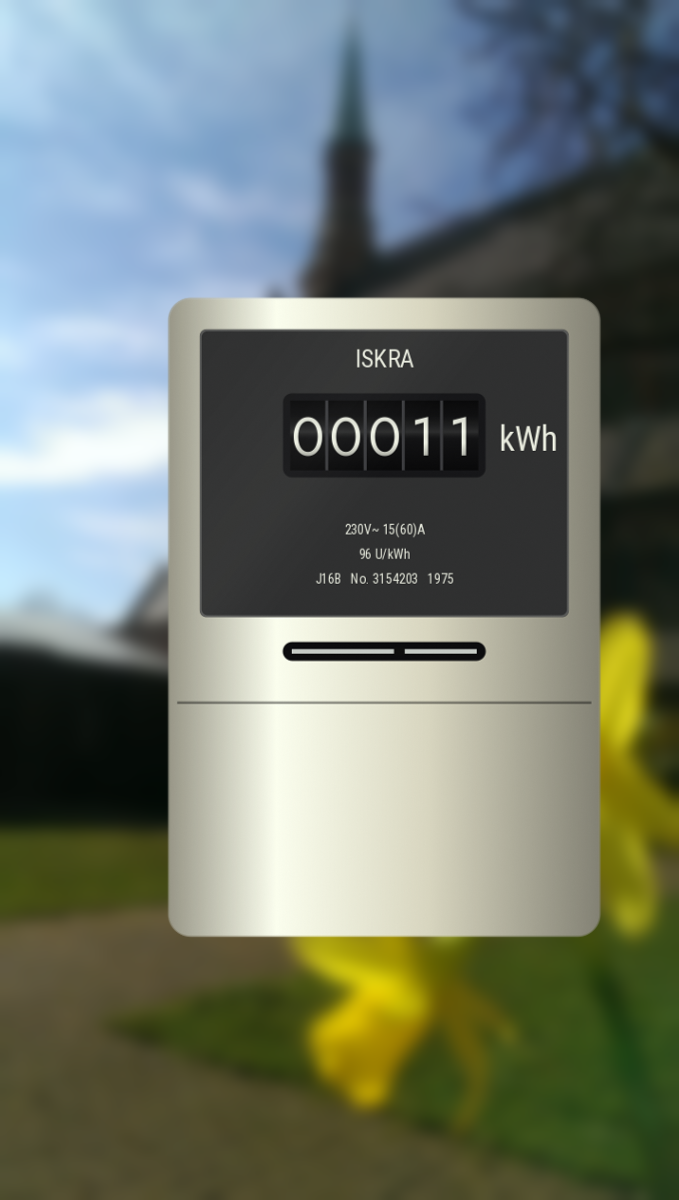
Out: 11,kWh
